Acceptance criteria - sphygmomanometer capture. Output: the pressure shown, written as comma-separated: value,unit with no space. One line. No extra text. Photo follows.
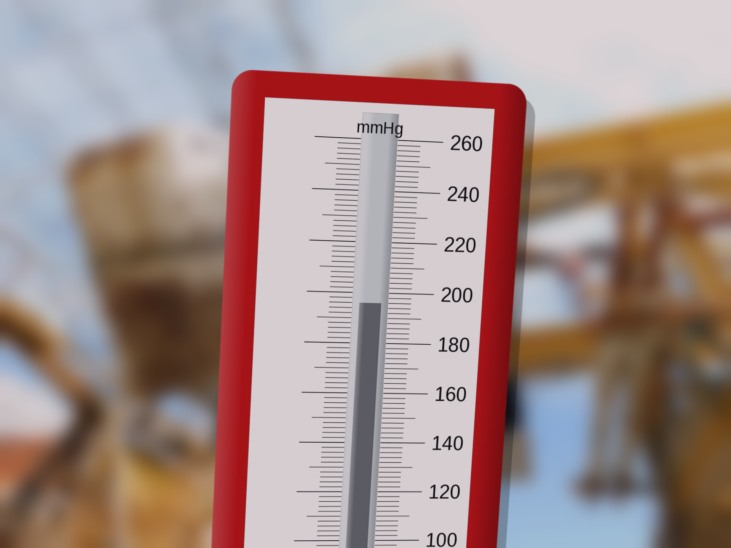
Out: 196,mmHg
